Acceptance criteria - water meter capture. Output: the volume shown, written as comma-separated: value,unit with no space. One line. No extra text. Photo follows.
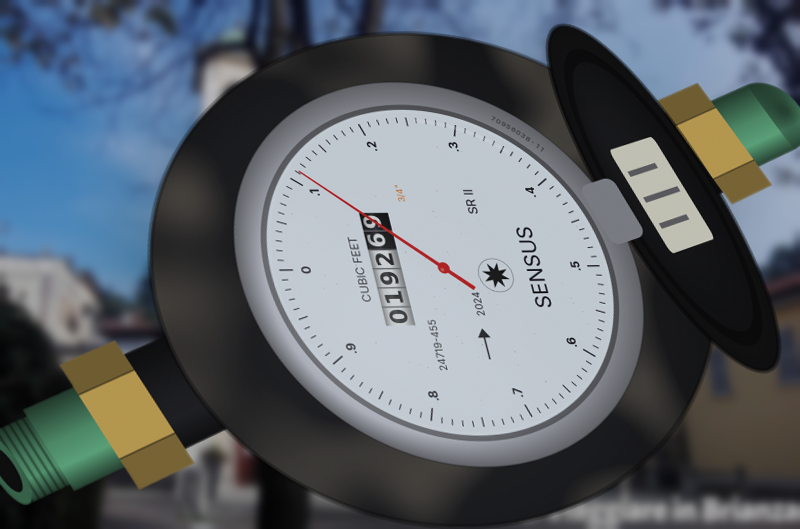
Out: 19269.11,ft³
